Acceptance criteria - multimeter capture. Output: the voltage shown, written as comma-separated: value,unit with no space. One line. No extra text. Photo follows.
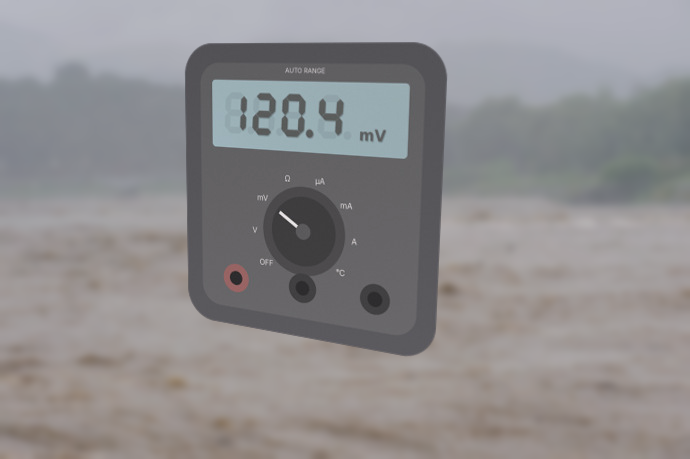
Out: 120.4,mV
